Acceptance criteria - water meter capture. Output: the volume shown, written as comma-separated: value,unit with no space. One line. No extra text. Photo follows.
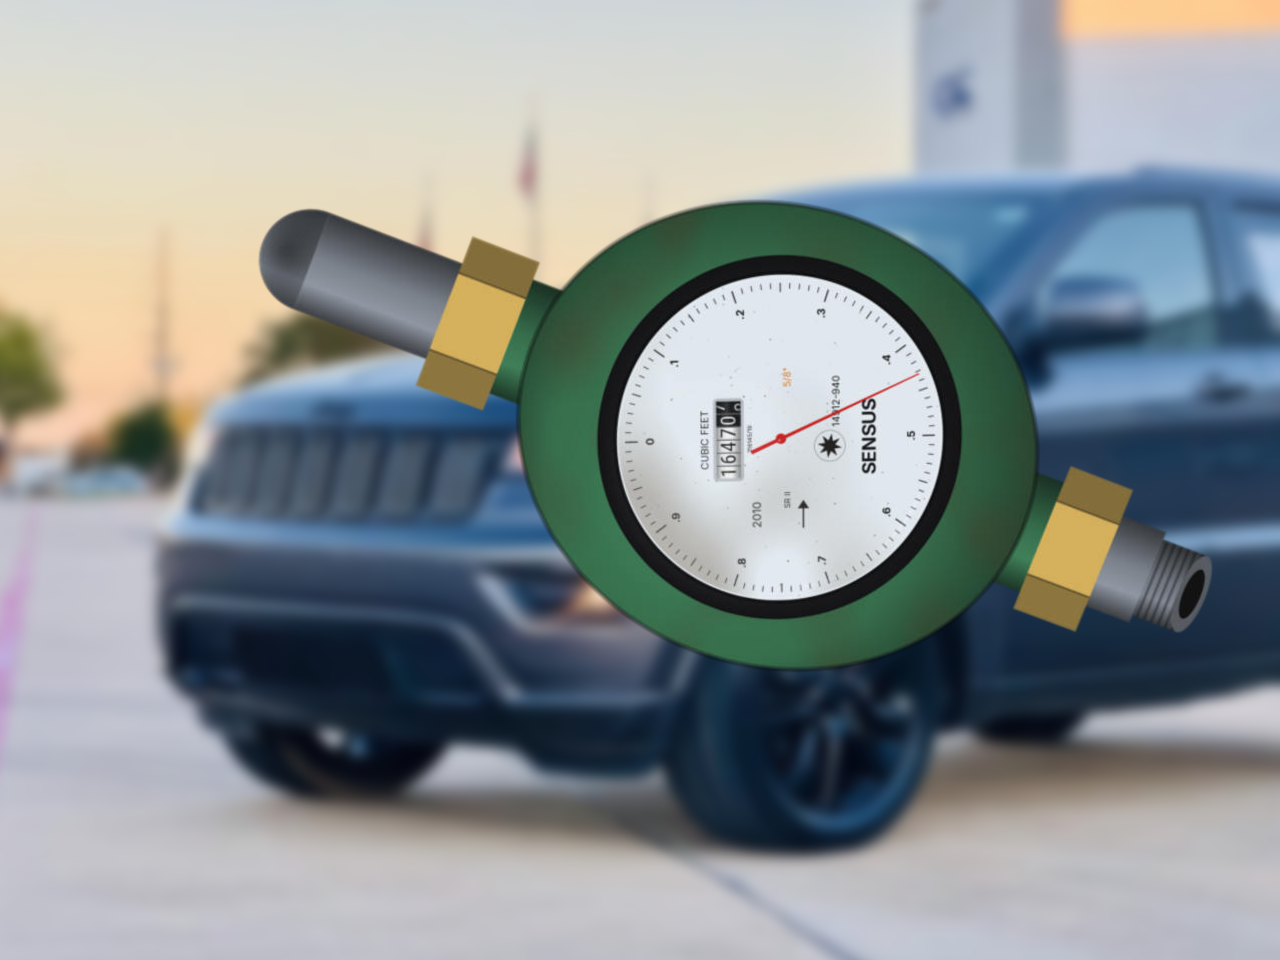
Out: 164707.43,ft³
